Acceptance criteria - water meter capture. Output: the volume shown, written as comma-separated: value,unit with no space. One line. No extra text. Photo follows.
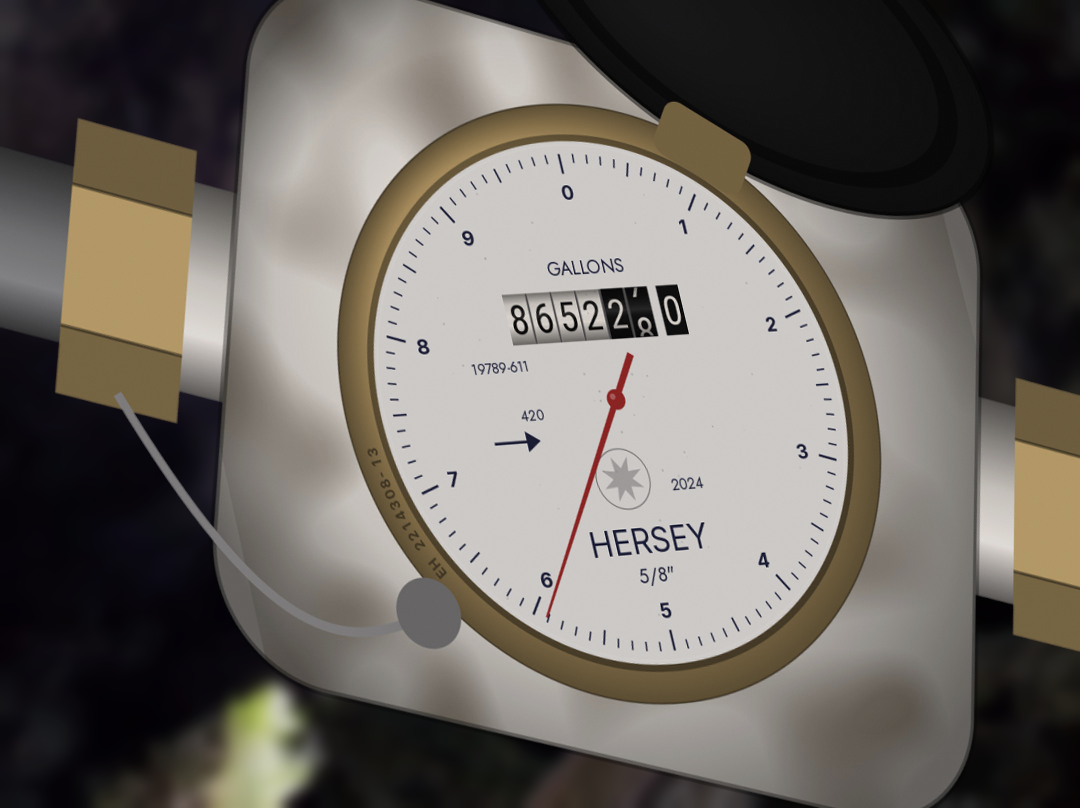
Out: 8652275.9,gal
